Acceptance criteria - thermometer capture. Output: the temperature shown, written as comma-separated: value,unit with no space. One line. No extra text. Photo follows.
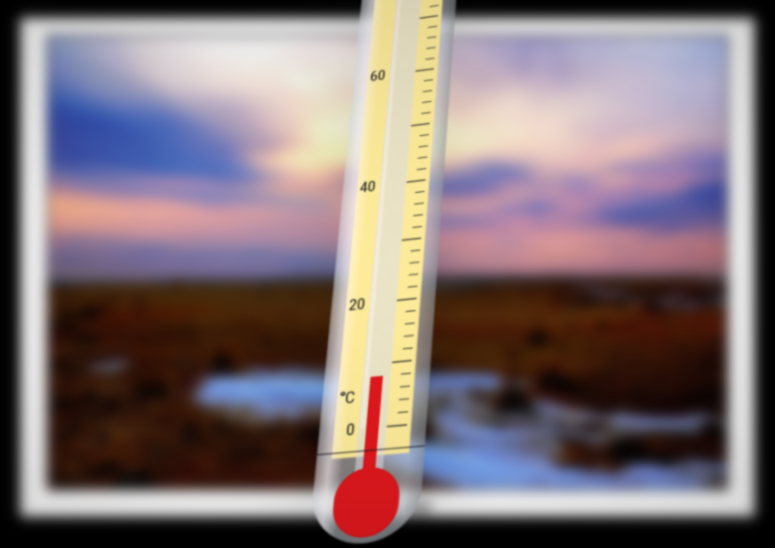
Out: 8,°C
